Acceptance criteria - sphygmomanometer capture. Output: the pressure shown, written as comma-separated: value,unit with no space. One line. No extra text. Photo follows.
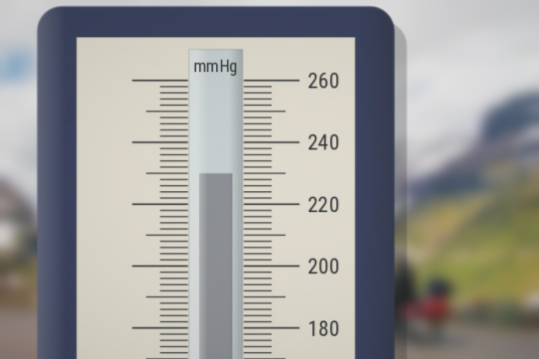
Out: 230,mmHg
